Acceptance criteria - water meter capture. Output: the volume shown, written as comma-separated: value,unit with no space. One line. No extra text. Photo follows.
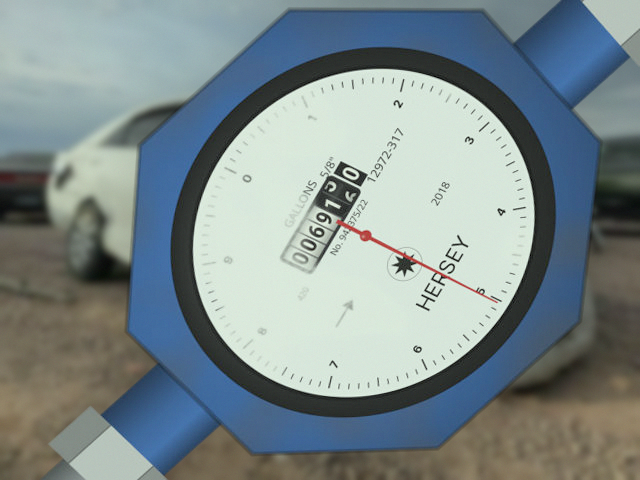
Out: 69155.0,gal
